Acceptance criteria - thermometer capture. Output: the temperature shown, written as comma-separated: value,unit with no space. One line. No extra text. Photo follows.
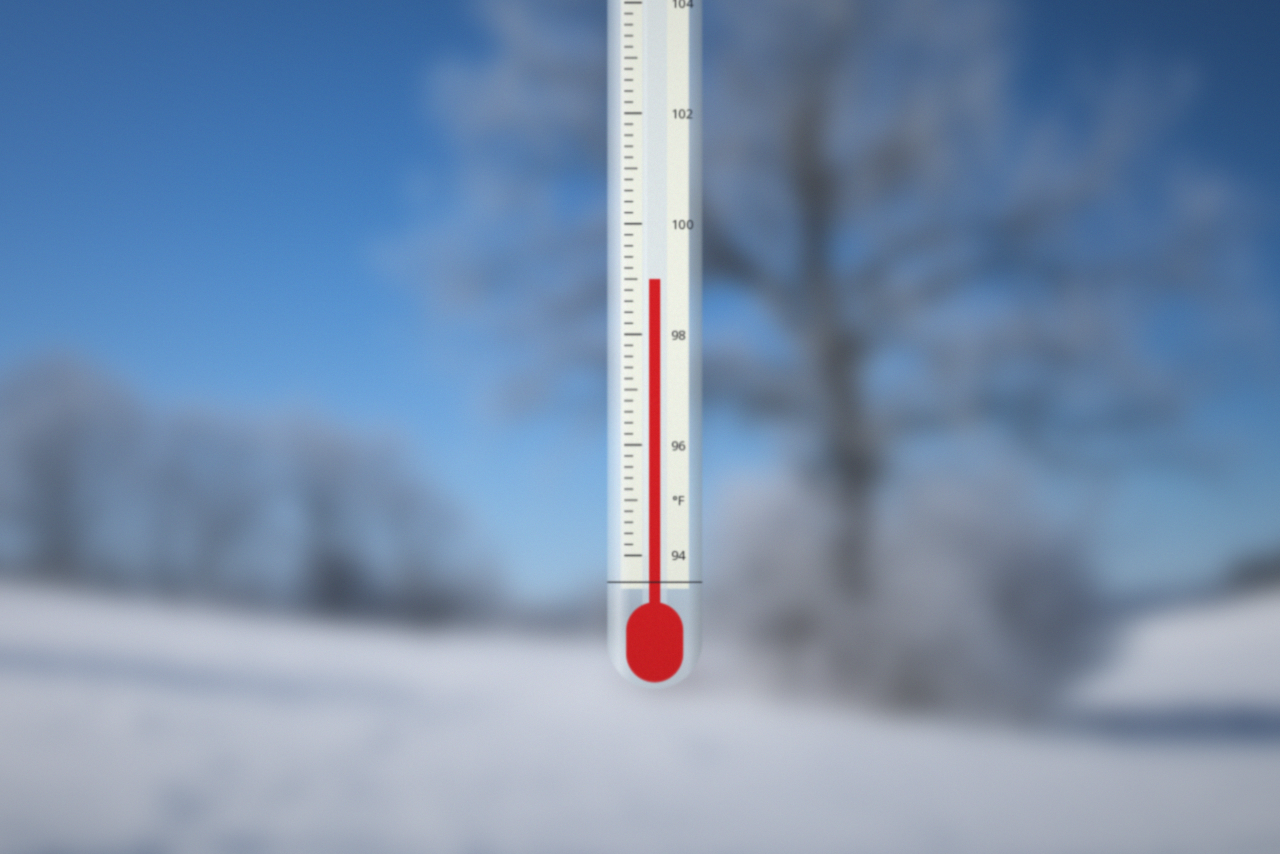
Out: 99,°F
